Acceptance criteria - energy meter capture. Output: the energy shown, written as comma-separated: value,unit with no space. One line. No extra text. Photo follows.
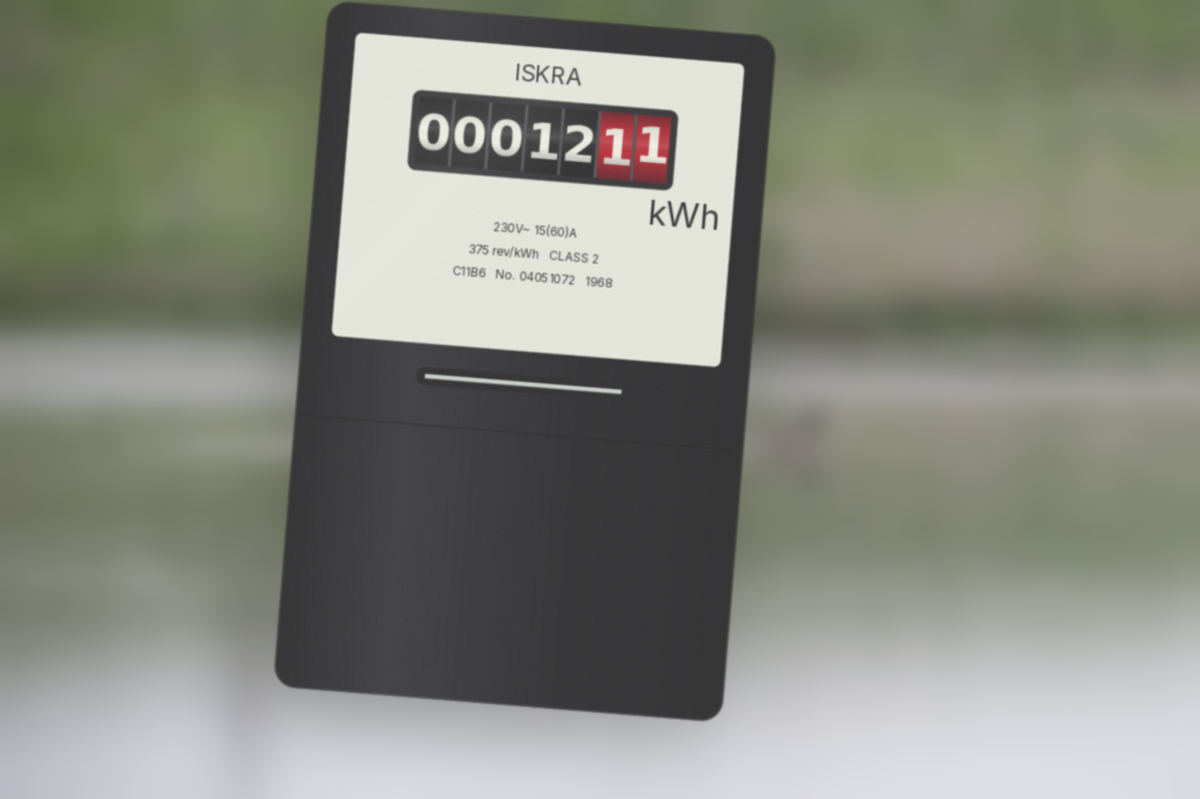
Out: 12.11,kWh
